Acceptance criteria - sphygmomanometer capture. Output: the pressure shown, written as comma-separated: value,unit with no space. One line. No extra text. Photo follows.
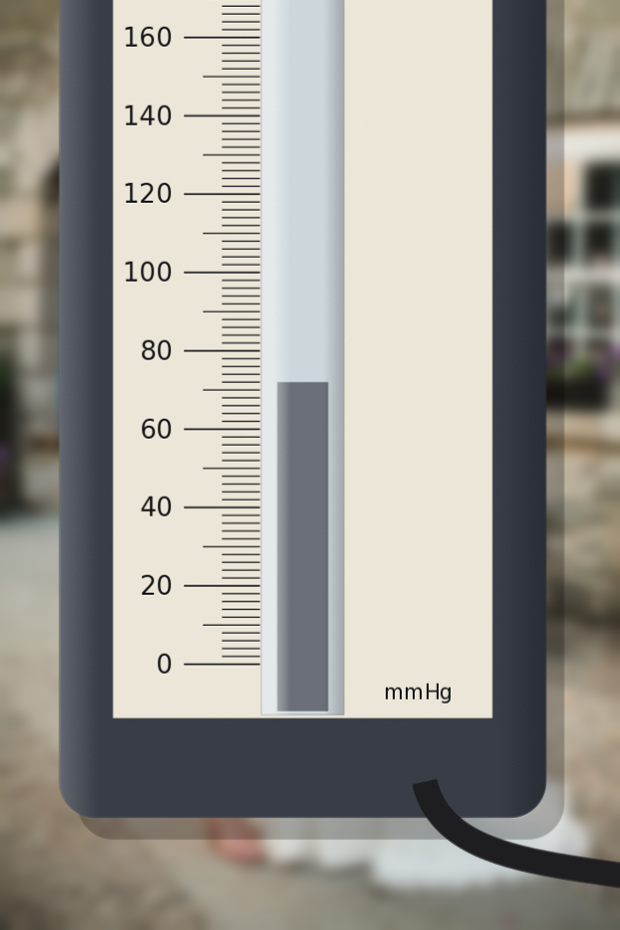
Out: 72,mmHg
